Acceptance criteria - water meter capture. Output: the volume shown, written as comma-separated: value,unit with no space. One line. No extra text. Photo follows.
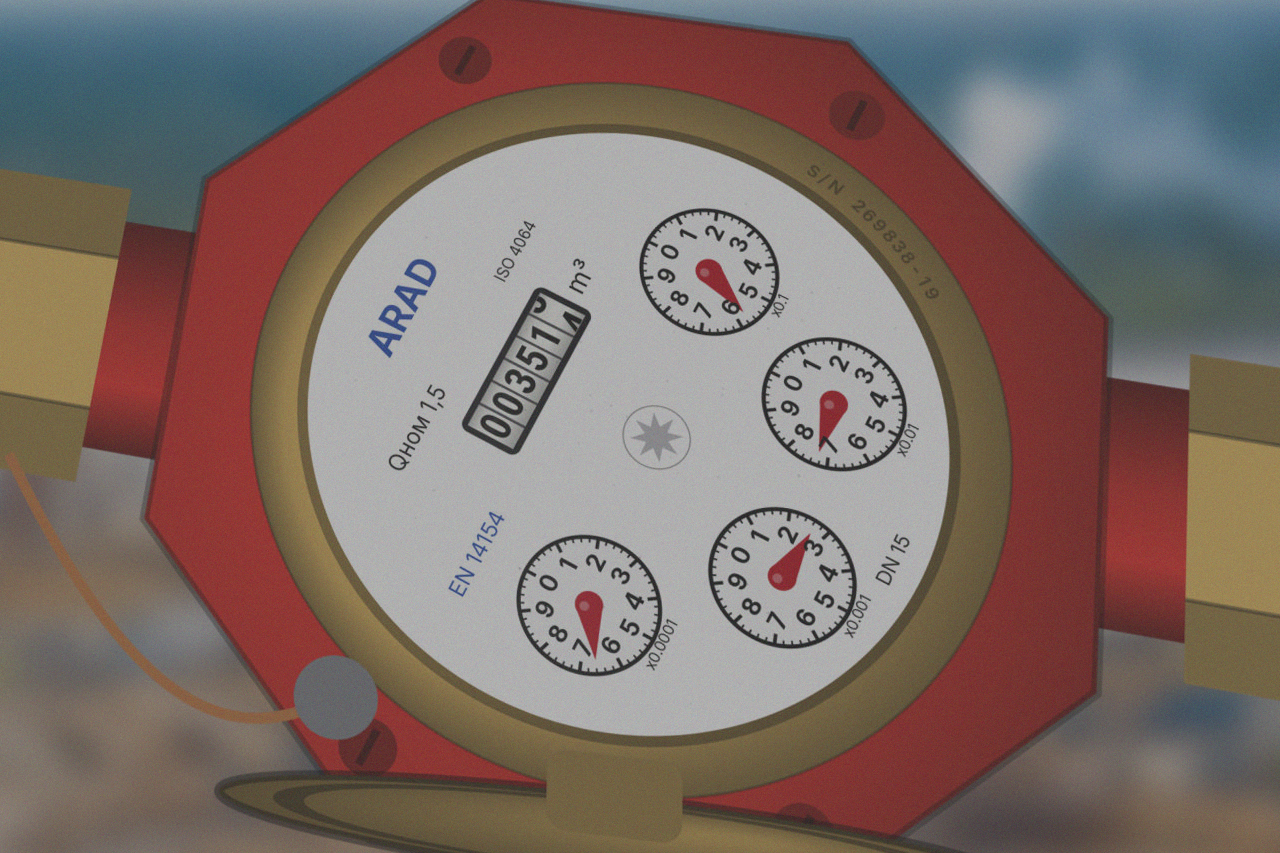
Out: 3513.5726,m³
